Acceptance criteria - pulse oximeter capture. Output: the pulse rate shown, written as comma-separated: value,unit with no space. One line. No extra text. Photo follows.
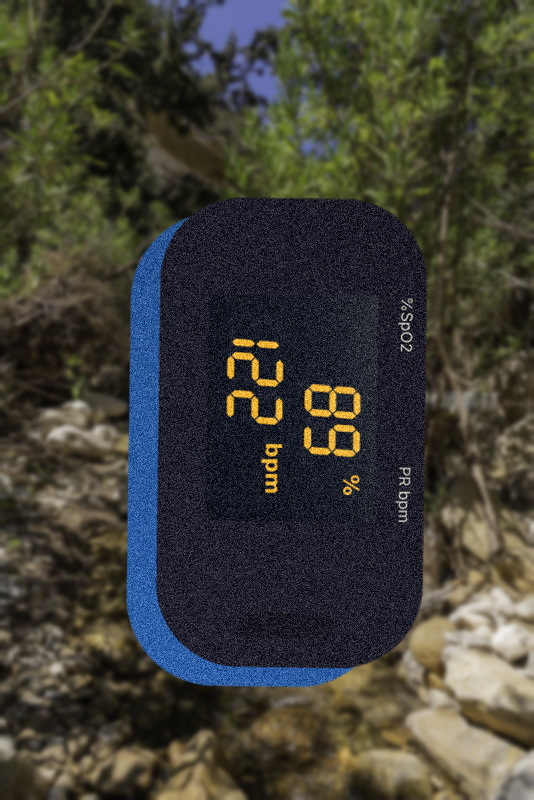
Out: 122,bpm
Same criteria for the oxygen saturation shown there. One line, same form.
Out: 89,%
